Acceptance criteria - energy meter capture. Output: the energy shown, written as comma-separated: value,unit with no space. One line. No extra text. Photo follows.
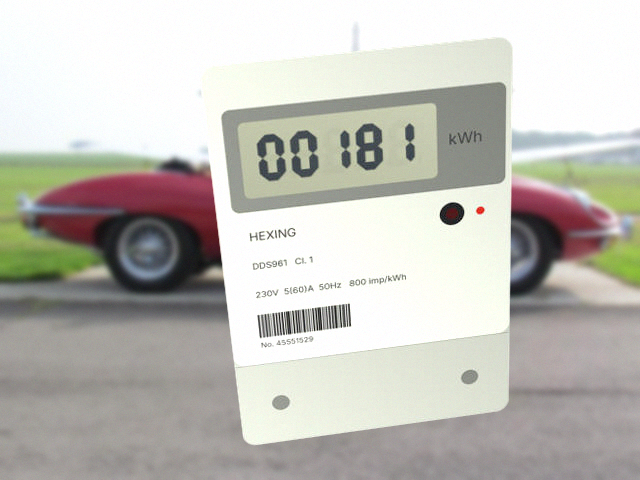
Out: 181,kWh
